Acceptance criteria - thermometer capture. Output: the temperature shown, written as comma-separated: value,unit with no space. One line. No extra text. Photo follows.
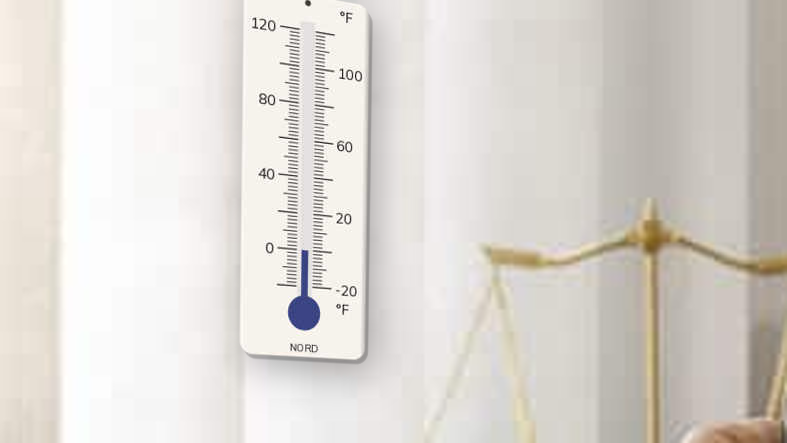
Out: 0,°F
